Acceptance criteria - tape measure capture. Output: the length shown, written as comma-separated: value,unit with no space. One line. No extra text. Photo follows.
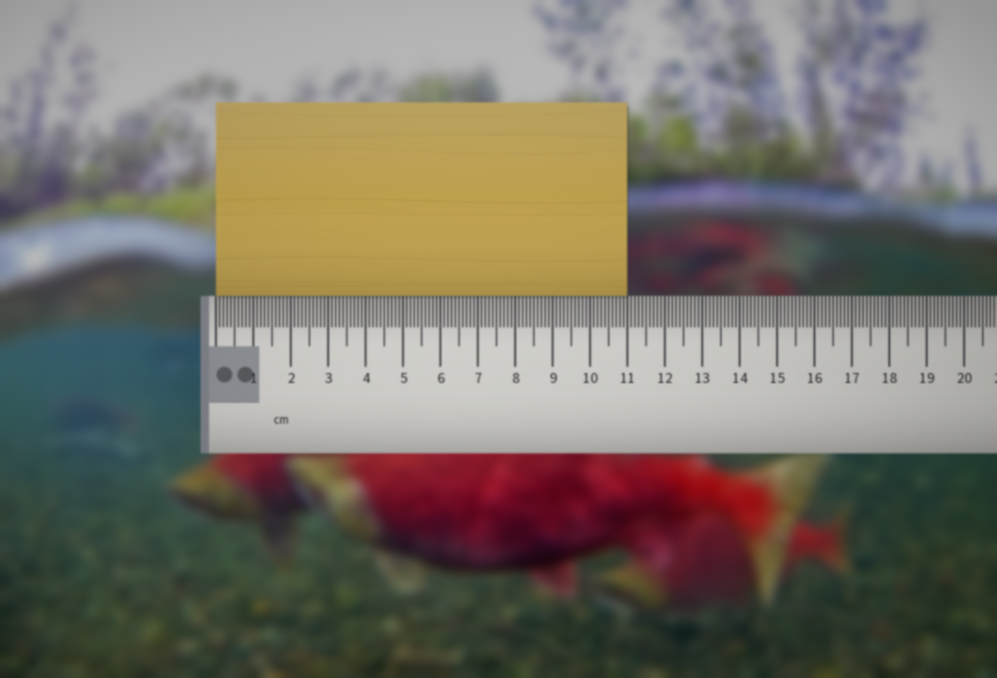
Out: 11,cm
